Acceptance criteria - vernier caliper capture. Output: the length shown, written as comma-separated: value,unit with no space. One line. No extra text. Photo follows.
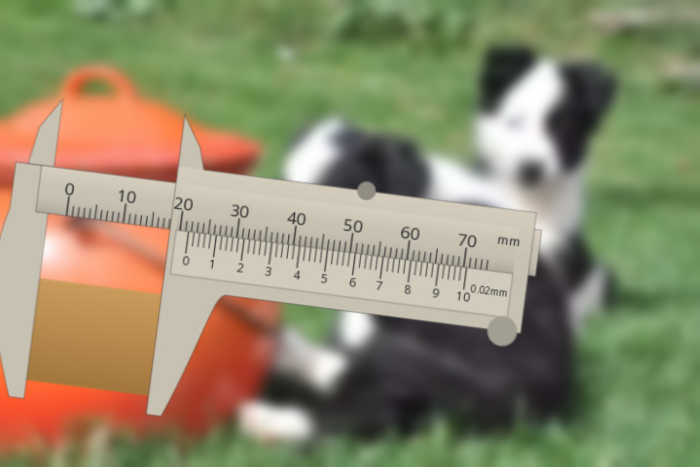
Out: 21.5,mm
